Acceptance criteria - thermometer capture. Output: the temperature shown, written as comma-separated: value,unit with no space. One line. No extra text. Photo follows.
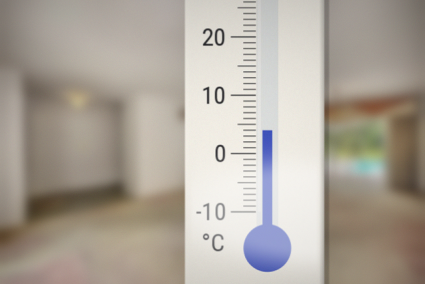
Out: 4,°C
